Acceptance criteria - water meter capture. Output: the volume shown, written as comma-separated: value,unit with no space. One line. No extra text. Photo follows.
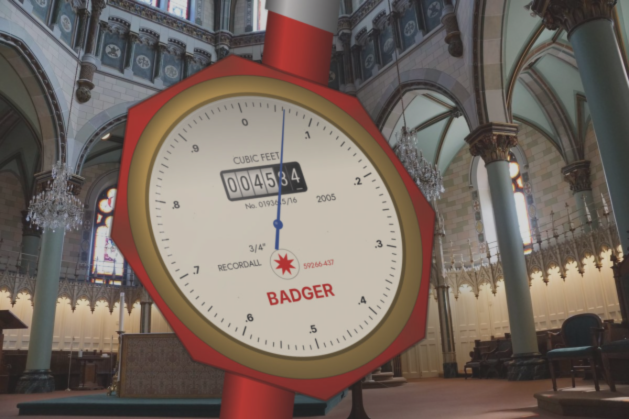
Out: 4584.06,ft³
